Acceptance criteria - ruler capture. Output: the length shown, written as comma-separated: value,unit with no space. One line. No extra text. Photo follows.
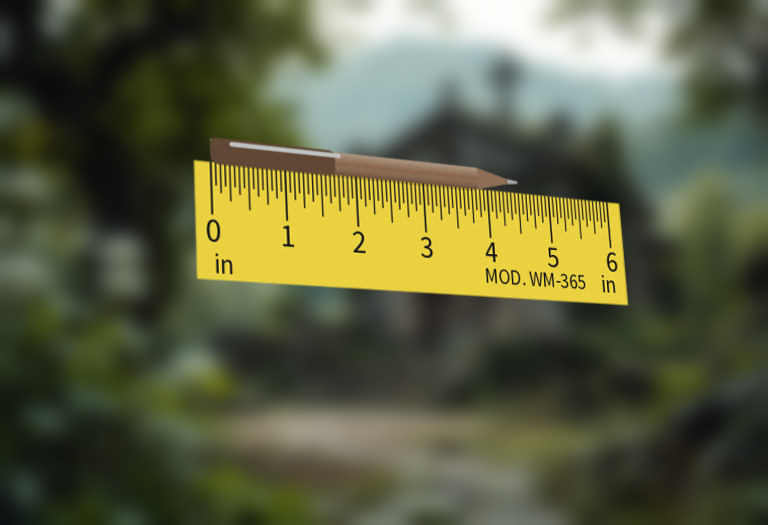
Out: 4.5,in
